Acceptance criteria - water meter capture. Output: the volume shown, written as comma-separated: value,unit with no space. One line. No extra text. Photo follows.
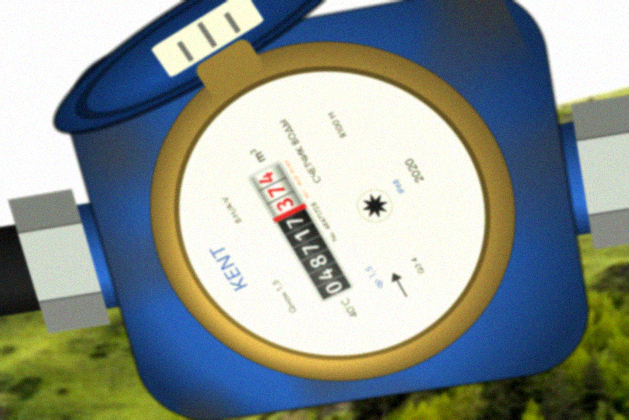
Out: 48717.374,m³
